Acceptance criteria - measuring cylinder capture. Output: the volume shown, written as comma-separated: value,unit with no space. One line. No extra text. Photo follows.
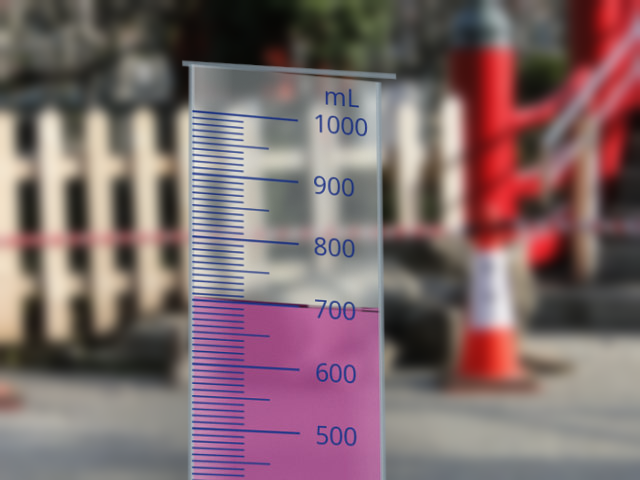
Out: 700,mL
